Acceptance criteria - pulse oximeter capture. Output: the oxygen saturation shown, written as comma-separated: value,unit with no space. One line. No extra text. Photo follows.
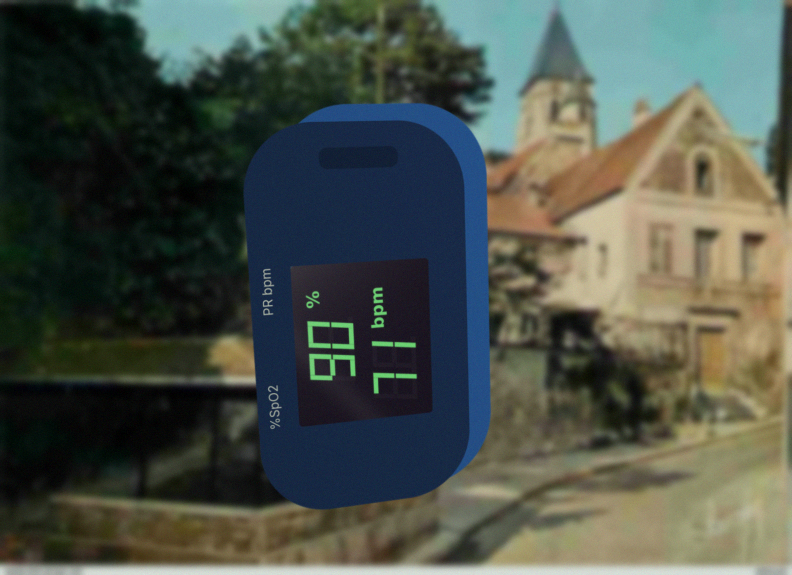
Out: 90,%
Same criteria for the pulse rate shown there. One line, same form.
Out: 71,bpm
